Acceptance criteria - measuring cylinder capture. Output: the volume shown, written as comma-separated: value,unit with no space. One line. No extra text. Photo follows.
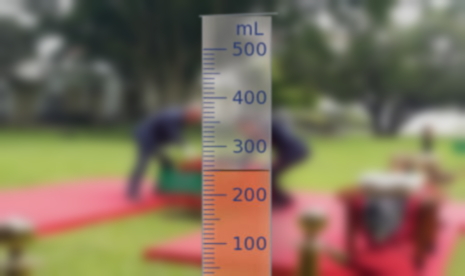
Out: 250,mL
